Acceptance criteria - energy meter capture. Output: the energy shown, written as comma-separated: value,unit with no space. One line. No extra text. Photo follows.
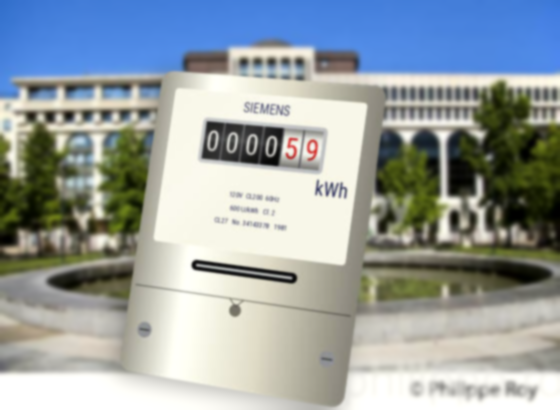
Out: 0.59,kWh
